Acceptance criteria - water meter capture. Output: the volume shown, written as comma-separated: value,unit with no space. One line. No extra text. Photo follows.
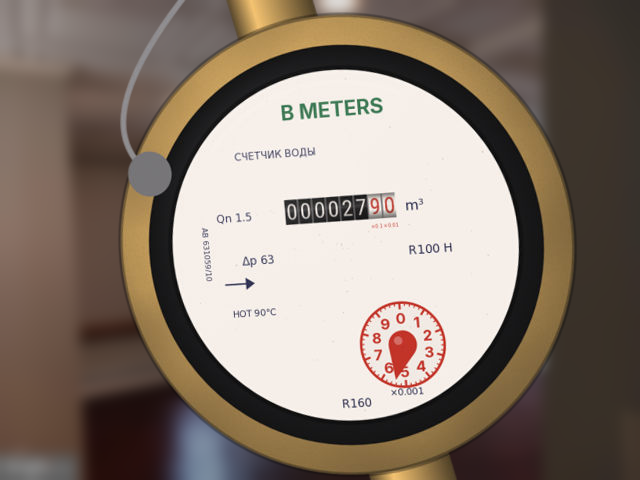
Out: 27.905,m³
